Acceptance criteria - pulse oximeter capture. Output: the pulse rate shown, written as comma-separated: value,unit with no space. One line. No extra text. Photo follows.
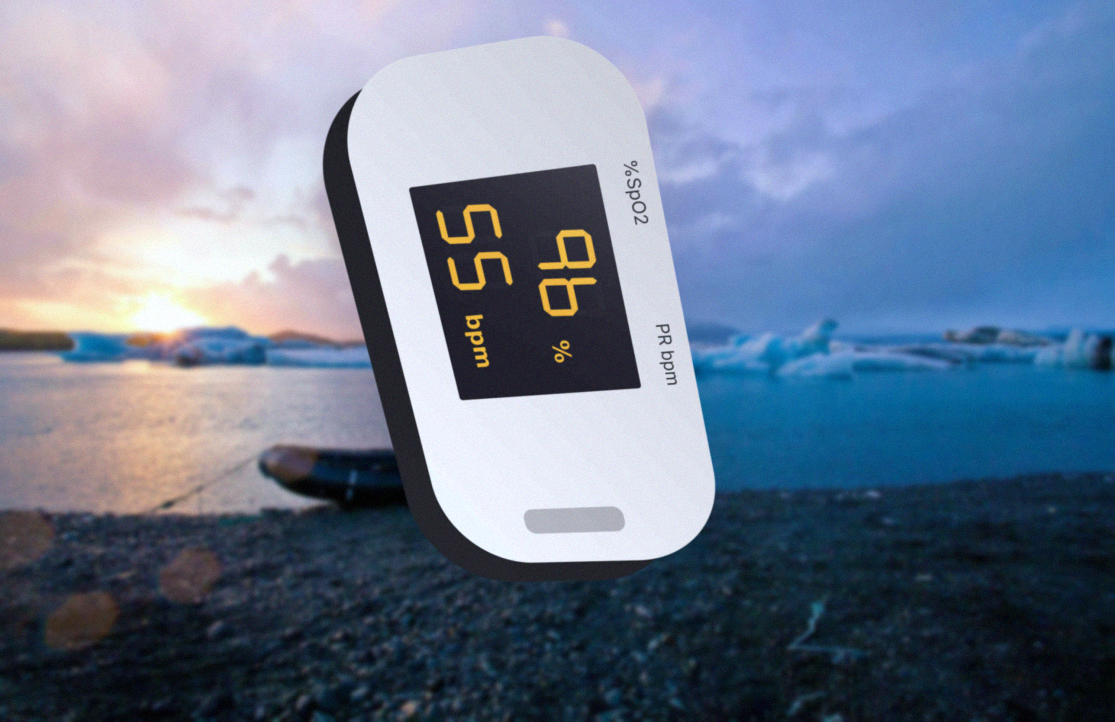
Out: 55,bpm
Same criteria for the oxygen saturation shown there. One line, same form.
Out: 96,%
